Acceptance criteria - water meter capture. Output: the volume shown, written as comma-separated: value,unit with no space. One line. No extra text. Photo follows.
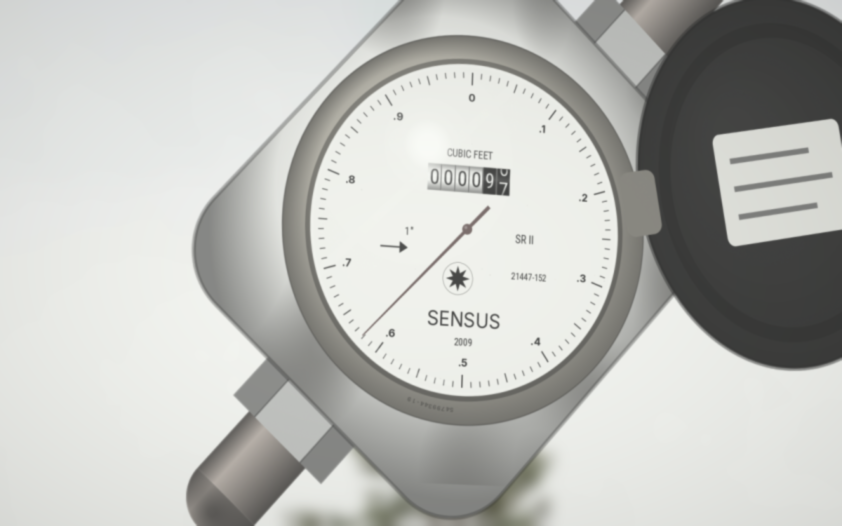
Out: 96.62,ft³
